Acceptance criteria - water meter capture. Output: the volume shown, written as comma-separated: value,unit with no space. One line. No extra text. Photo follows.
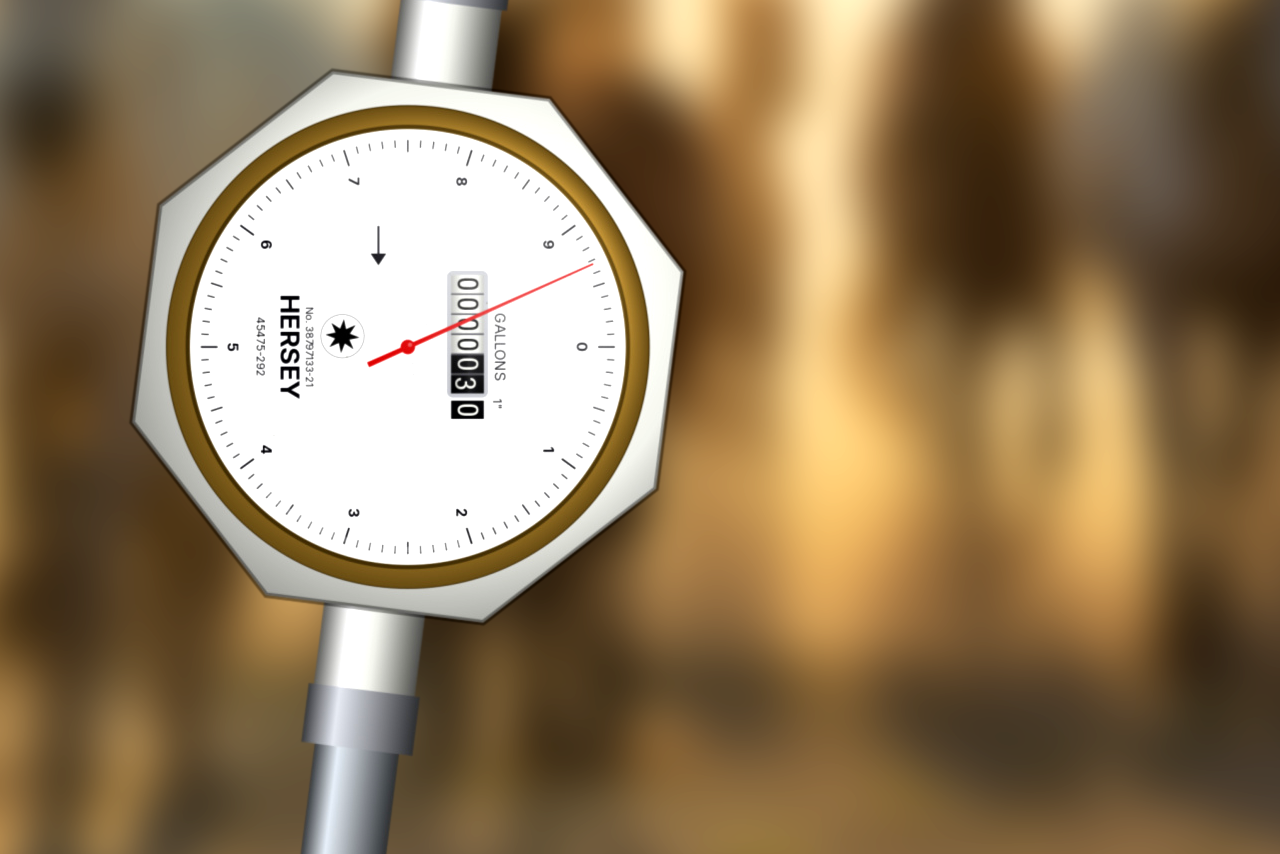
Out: 29.3,gal
